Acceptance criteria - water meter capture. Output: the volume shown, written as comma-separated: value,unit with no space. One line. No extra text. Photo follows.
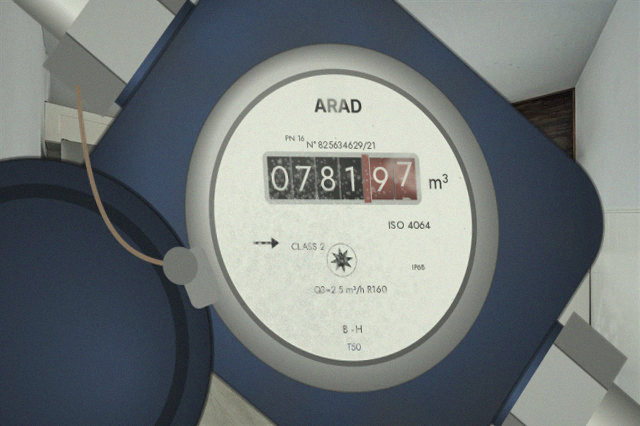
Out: 781.97,m³
